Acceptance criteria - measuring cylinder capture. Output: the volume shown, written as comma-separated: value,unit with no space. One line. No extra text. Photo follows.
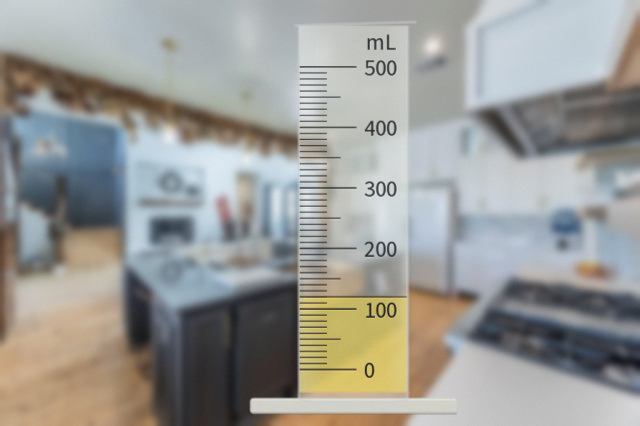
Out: 120,mL
